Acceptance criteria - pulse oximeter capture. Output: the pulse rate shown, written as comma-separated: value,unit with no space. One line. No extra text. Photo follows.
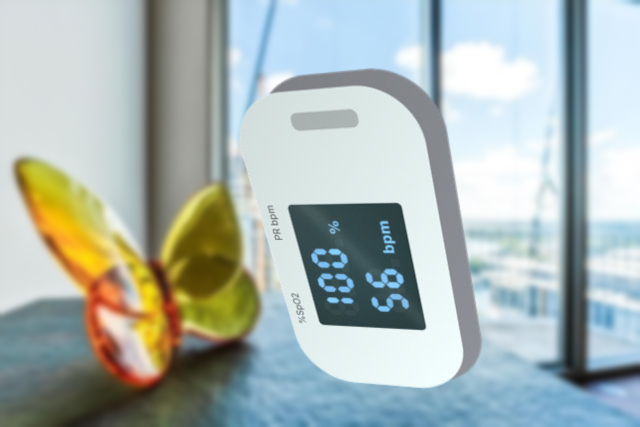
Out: 56,bpm
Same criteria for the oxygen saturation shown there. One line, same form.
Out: 100,%
